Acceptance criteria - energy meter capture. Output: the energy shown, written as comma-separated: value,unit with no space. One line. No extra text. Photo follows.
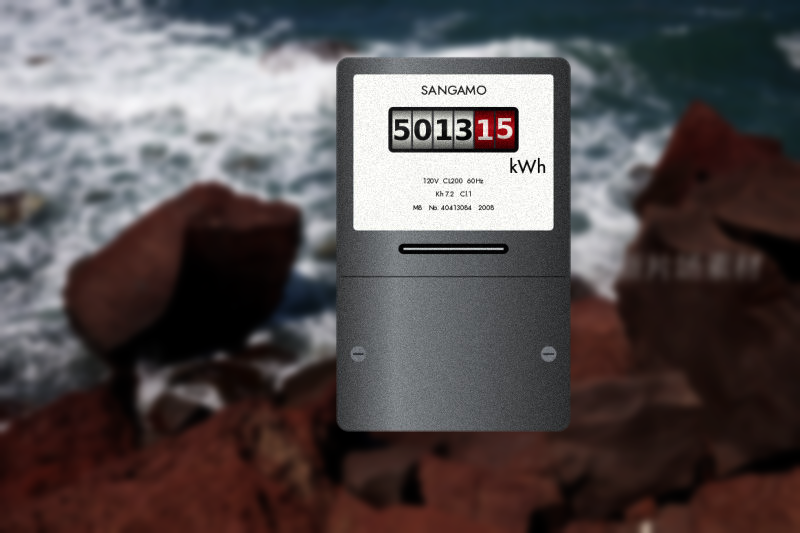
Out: 5013.15,kWh
